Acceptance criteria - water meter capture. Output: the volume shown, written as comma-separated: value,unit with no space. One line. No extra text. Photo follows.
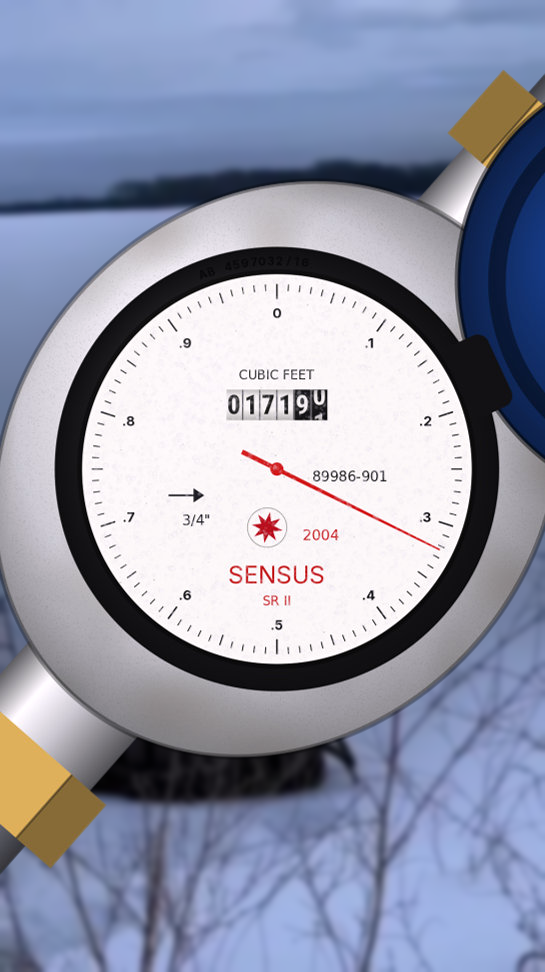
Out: 17190.32,ft³
